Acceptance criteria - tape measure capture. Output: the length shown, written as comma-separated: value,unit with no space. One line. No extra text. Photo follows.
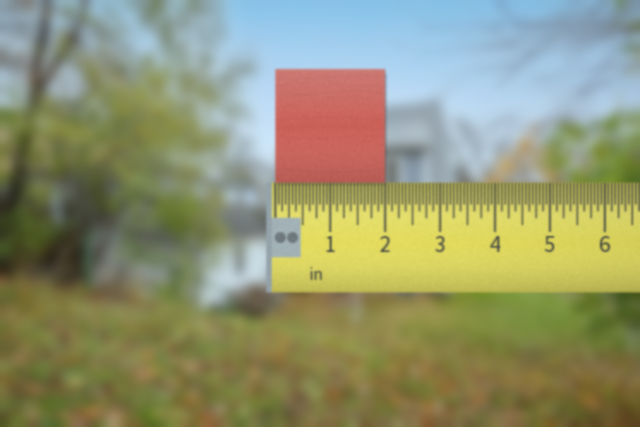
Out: 2,in
